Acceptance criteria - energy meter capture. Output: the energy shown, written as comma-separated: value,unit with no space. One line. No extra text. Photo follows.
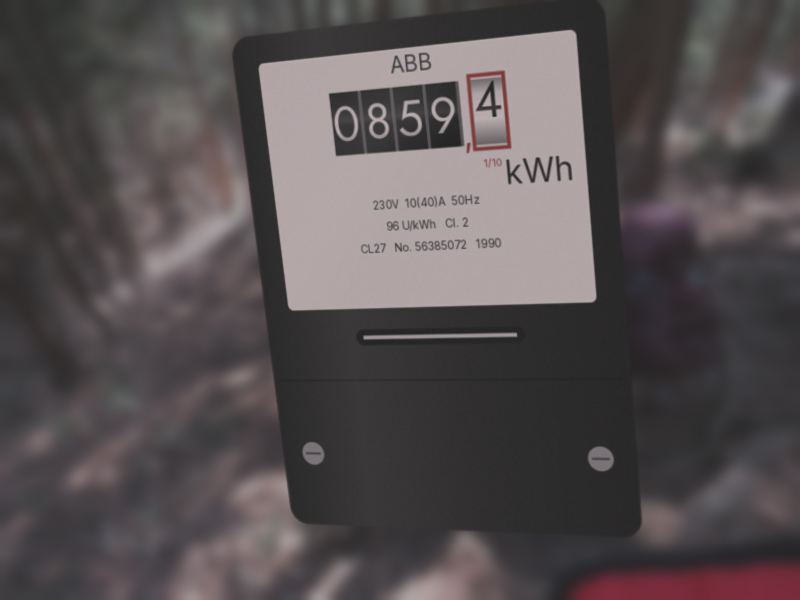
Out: 859.4,kWh
